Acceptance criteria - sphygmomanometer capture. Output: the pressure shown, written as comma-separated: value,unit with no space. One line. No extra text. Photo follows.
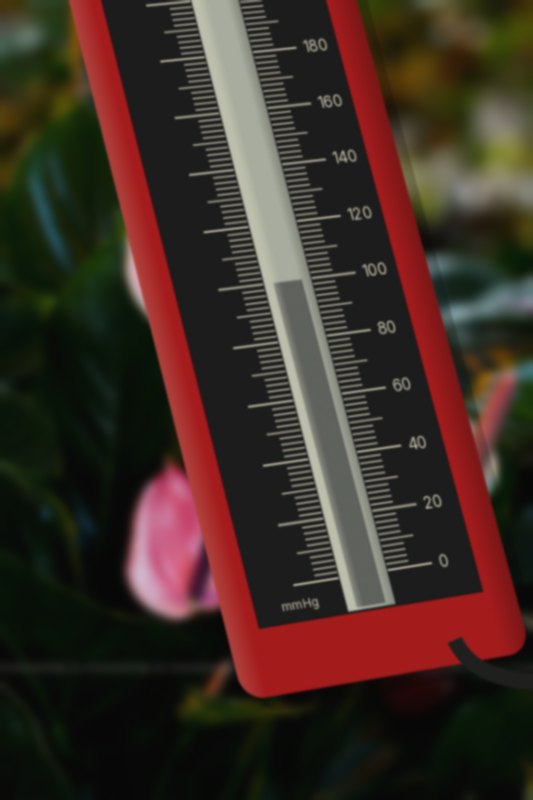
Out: 100,mmHg
